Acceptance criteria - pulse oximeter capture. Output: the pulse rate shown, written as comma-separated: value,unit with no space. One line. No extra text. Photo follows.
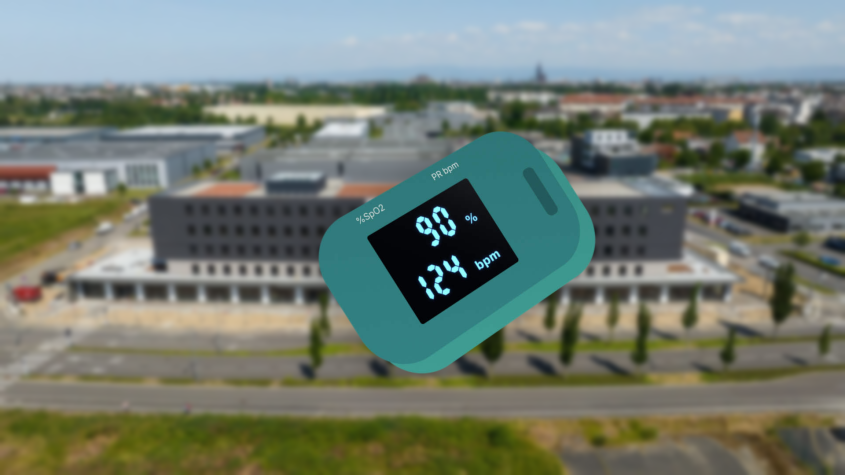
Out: 124,bpm
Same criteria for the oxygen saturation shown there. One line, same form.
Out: 90,%
